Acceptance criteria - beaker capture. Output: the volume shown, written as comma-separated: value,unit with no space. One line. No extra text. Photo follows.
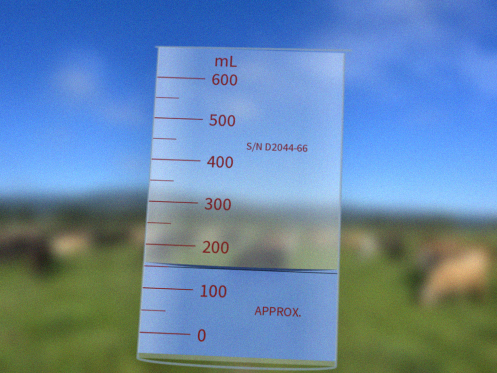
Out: 150,mL
